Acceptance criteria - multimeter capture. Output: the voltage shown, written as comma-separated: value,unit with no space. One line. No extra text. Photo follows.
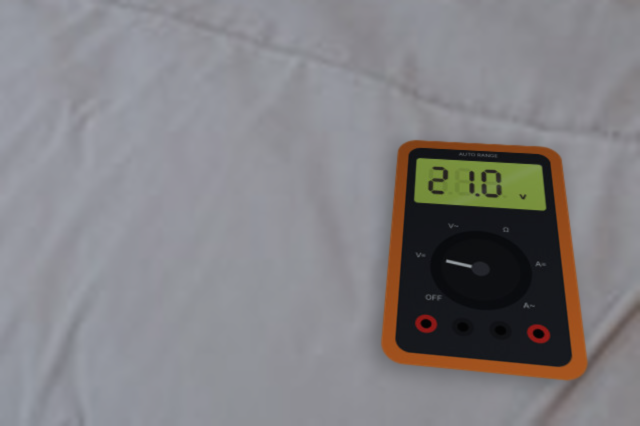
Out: 21.0,V
